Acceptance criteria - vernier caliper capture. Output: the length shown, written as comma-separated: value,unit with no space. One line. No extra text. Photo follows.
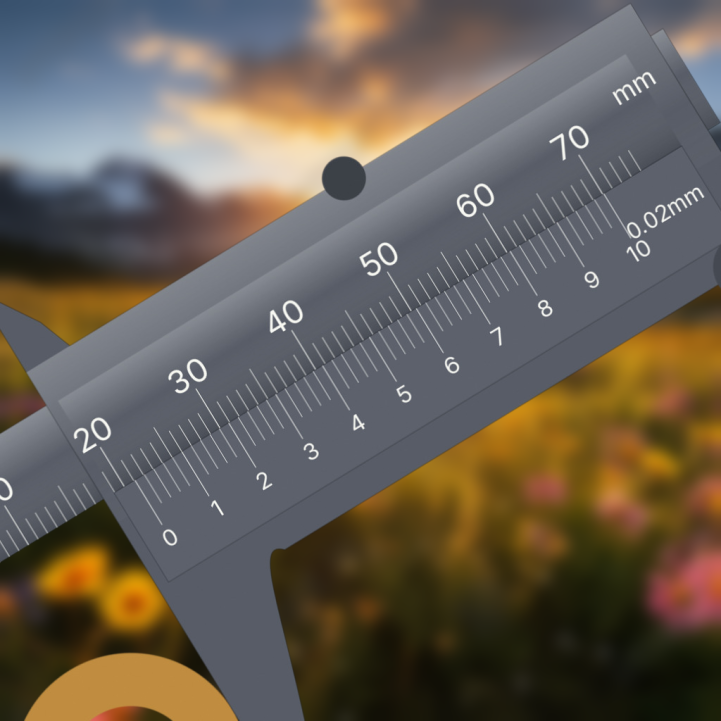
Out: 21.1,mm
